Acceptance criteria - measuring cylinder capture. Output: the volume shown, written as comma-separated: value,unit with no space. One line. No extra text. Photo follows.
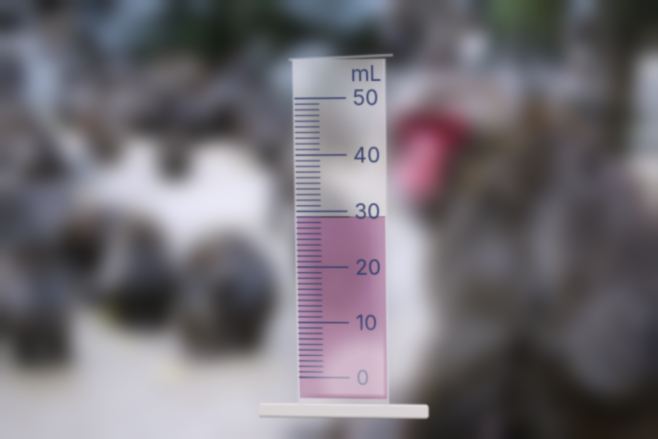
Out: 29,mL
